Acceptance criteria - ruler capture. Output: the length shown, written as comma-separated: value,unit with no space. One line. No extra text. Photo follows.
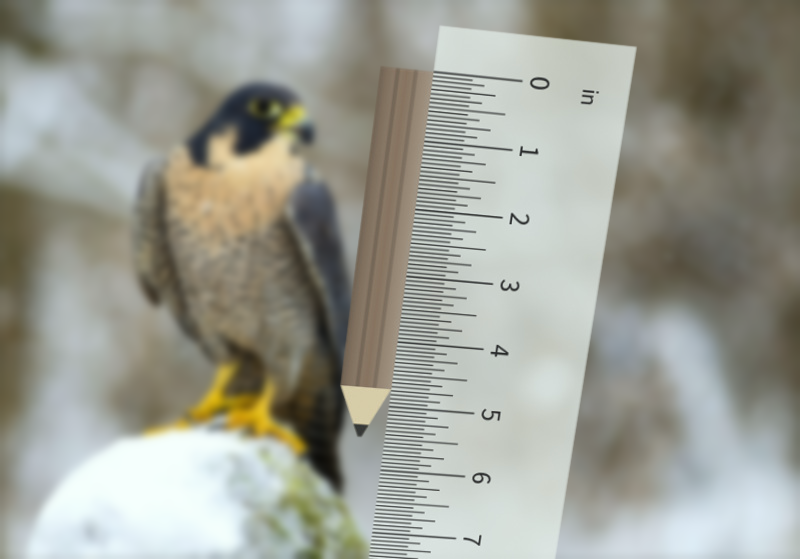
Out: 5.5,in
